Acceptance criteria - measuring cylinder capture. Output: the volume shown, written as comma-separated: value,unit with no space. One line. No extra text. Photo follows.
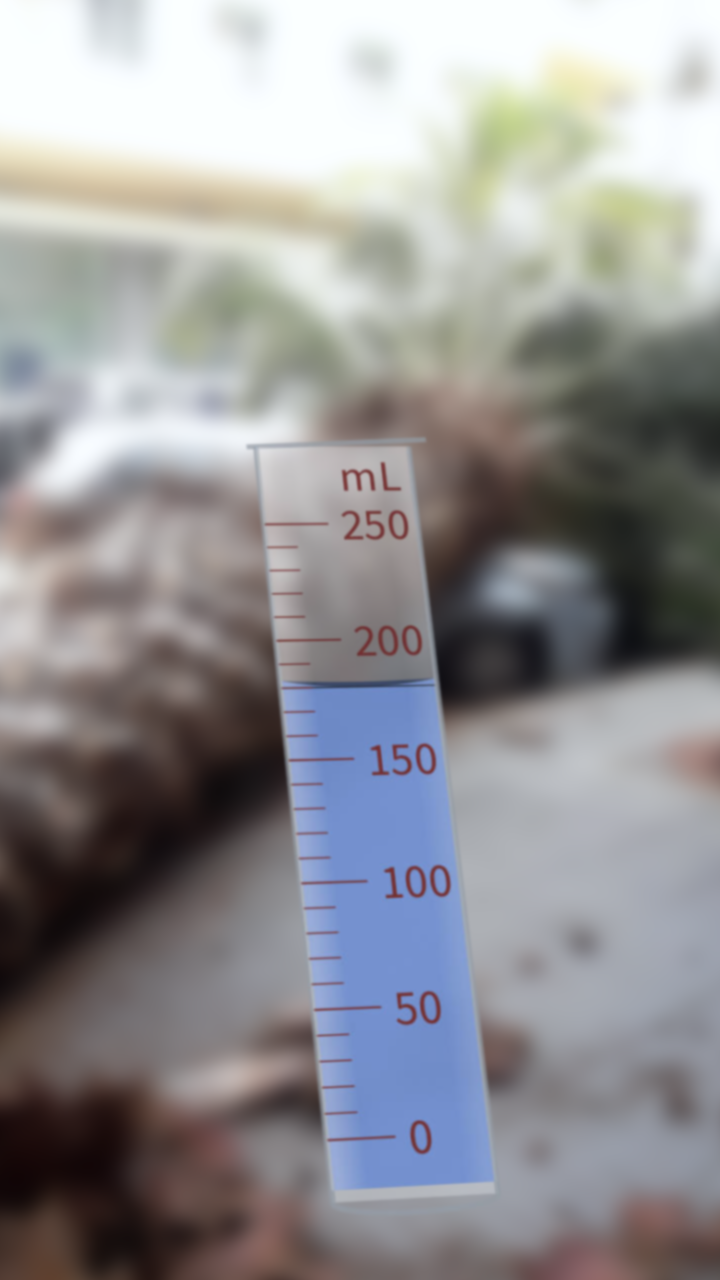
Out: 180,mL
